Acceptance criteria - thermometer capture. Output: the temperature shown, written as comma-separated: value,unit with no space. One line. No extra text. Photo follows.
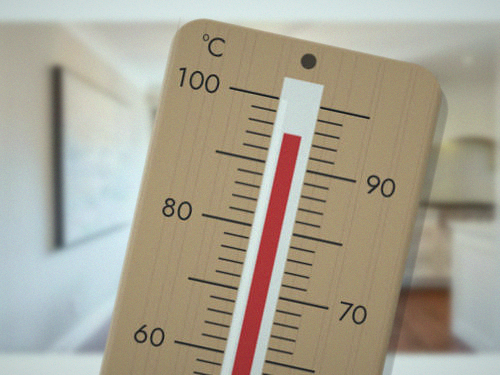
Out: 95,°C
